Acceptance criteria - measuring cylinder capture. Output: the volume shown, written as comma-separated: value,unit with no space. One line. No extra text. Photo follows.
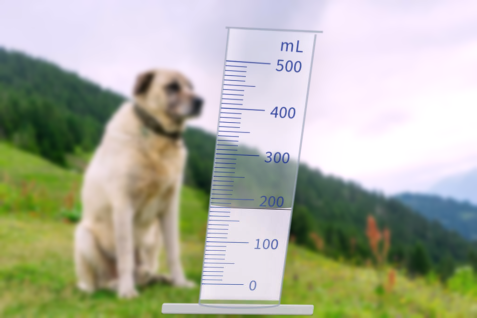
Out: 180,mL
